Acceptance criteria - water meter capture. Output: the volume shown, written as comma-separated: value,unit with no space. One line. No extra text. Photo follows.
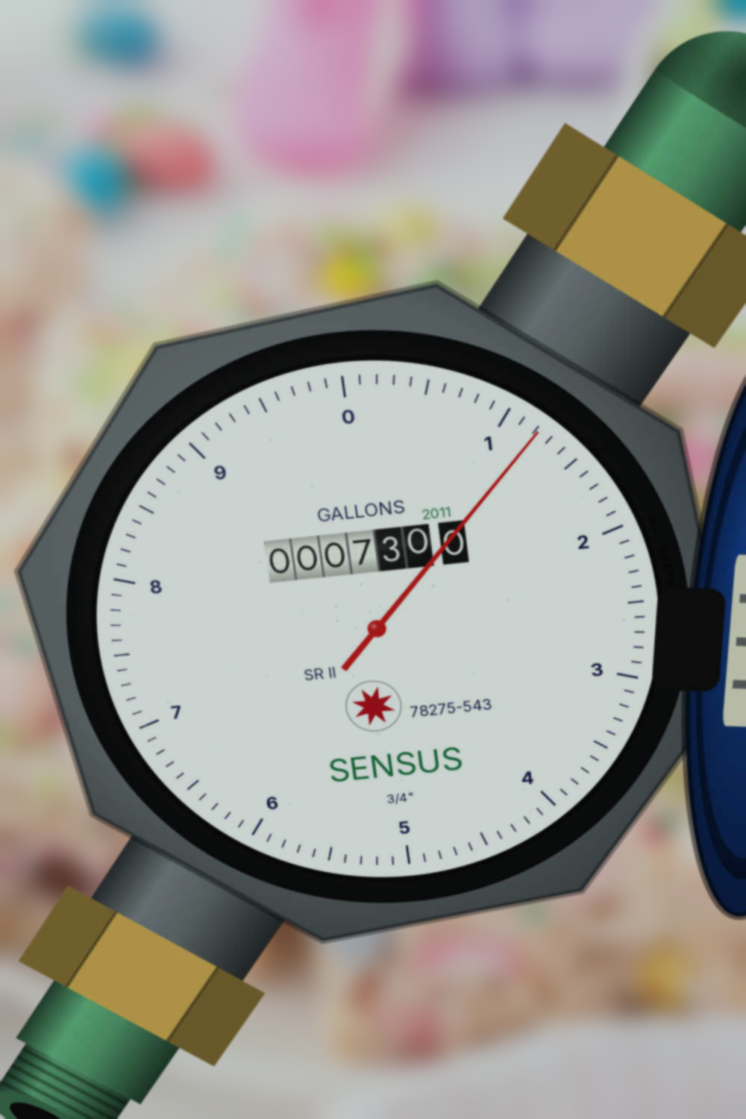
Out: 7301.2,gal
